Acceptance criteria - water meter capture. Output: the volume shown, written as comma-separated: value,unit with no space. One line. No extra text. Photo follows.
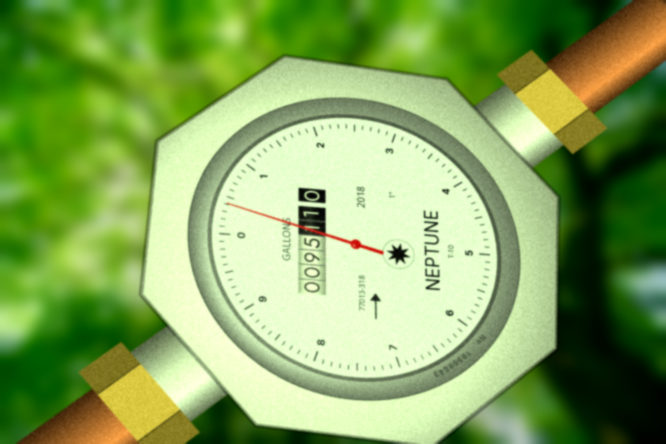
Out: 95110.4,gal
